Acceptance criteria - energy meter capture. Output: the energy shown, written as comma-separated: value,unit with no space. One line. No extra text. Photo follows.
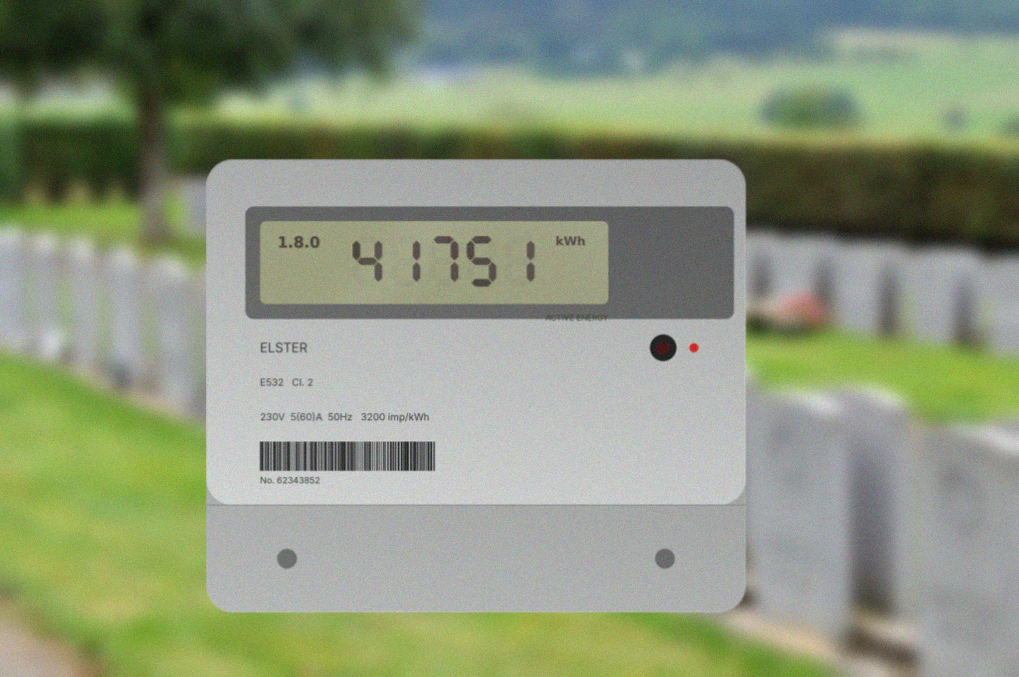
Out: 41751,kWh
